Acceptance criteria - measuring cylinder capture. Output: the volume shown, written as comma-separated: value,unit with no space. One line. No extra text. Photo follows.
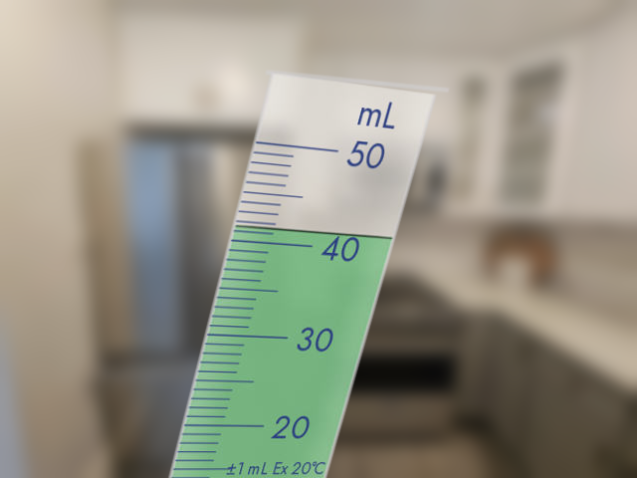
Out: 41.5,mL
